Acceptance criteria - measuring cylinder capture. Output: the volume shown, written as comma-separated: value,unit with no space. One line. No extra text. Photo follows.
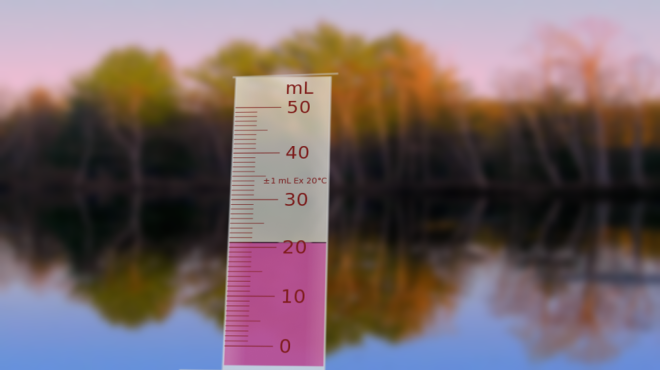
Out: 21,mL
